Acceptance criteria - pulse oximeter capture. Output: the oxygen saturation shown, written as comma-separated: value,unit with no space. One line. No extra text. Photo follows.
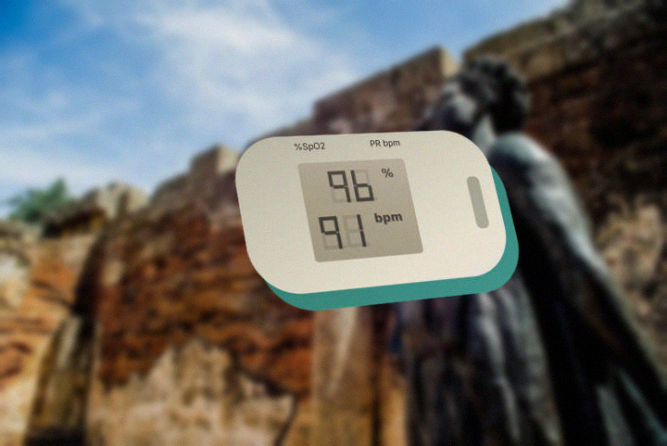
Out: 96,%
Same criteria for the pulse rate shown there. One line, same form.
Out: 91,bpm
